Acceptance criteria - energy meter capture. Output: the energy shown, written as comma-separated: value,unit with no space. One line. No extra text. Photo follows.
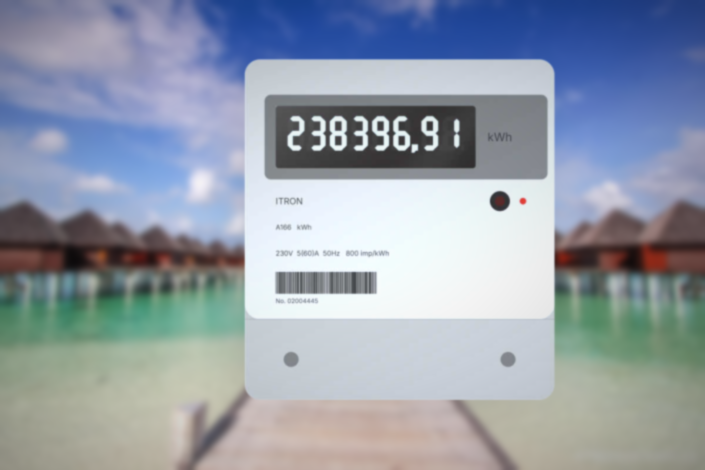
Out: 238396.91,kWh
